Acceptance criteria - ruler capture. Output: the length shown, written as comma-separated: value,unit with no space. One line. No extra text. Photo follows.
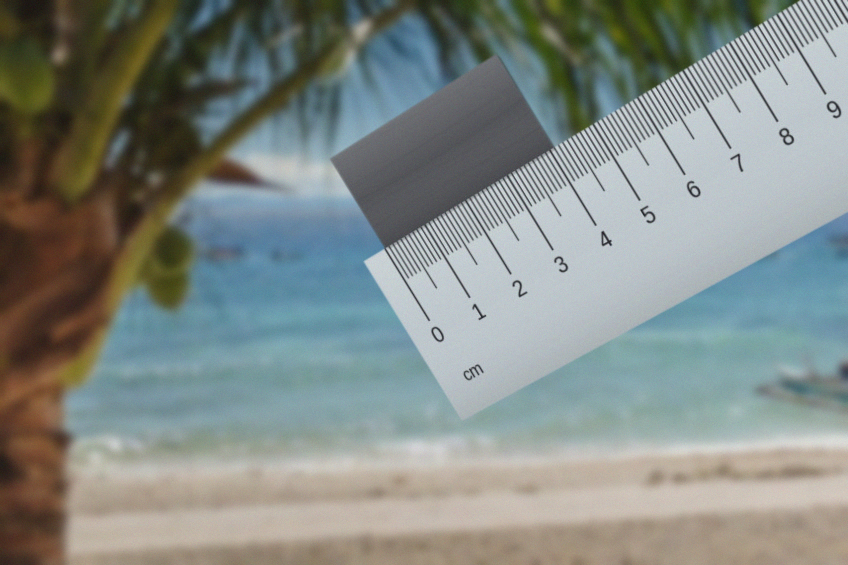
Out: 4.1,cm
